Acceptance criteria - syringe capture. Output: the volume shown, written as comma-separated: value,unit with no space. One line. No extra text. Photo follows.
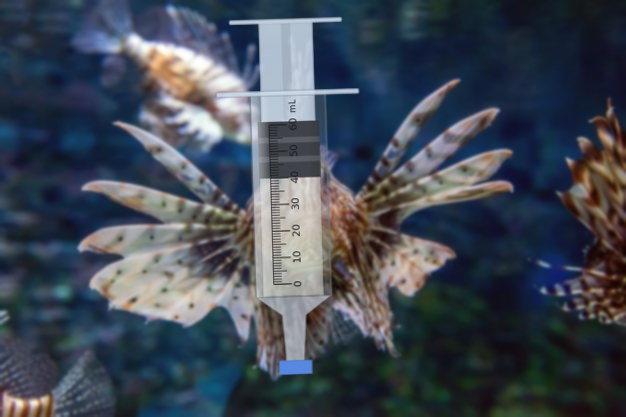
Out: 40,mL
